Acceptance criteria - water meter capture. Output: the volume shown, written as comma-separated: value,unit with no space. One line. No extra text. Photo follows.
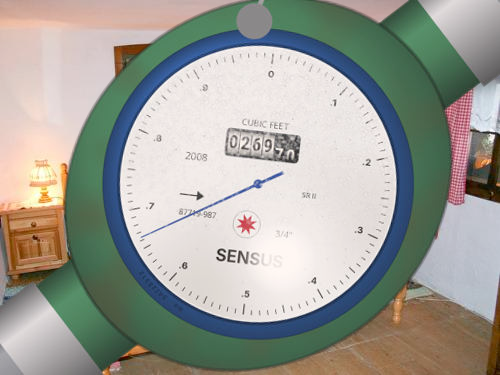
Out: 26969.66,ft³
